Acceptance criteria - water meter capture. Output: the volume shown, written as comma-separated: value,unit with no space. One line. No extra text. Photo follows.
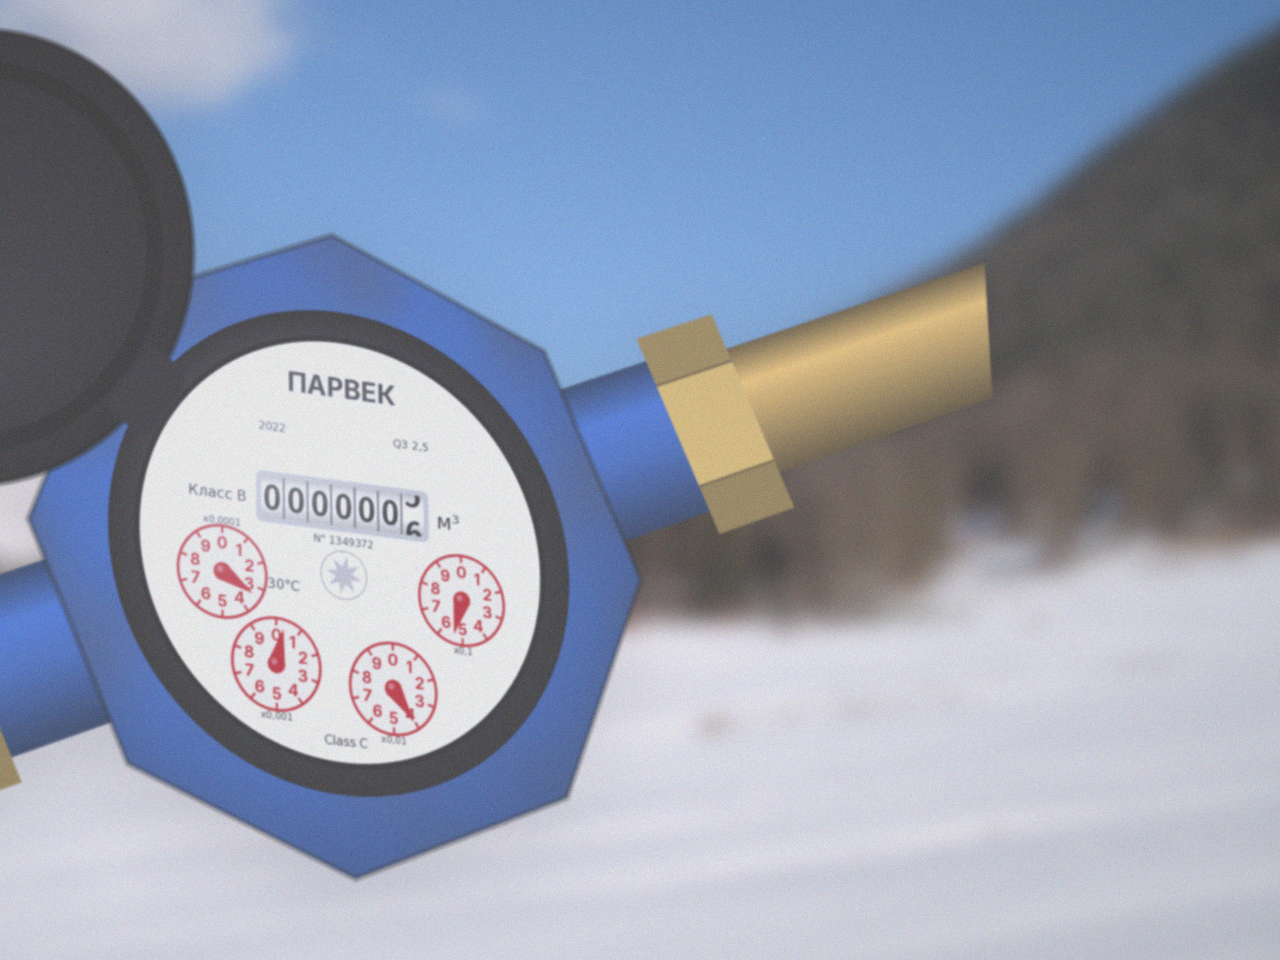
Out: 5.5403,m³
